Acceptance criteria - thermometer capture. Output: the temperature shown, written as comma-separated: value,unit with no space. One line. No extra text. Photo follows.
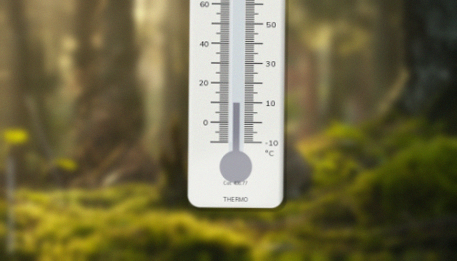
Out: 10,°C
